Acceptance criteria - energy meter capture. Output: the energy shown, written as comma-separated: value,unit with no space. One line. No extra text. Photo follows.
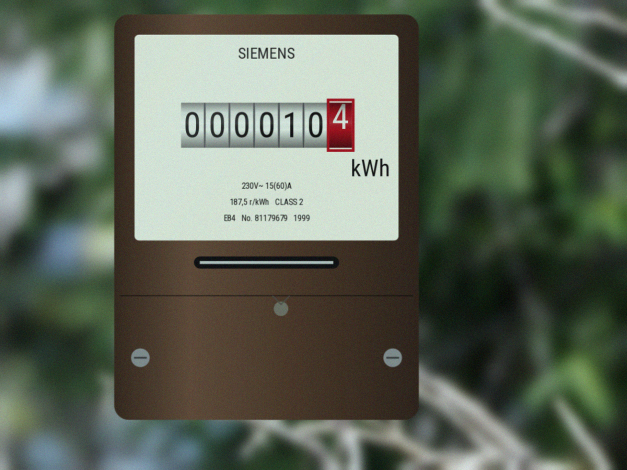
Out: 10.4,kWh
